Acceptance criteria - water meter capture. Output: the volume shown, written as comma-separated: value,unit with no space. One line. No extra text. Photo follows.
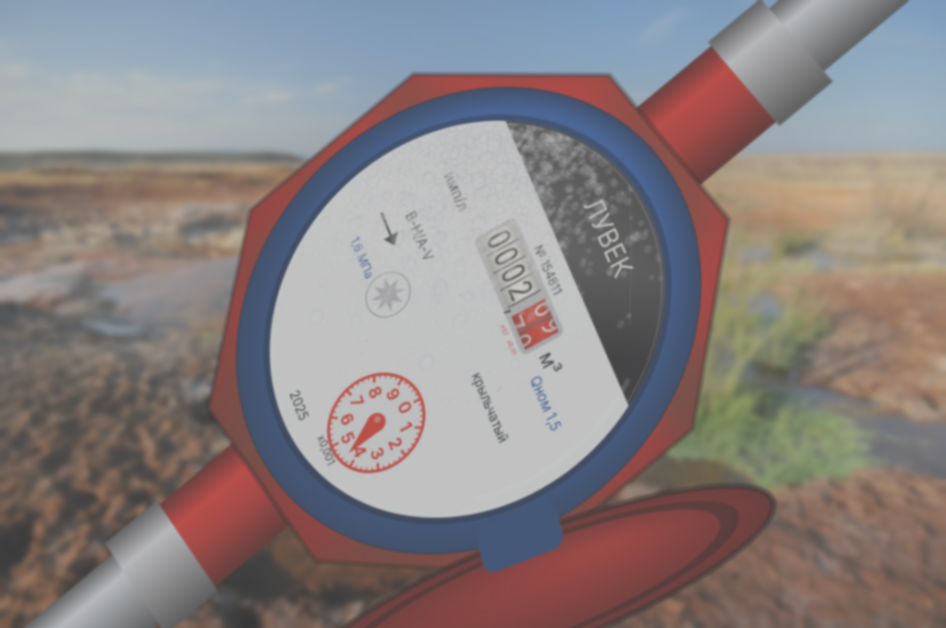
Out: 2.694,m³
